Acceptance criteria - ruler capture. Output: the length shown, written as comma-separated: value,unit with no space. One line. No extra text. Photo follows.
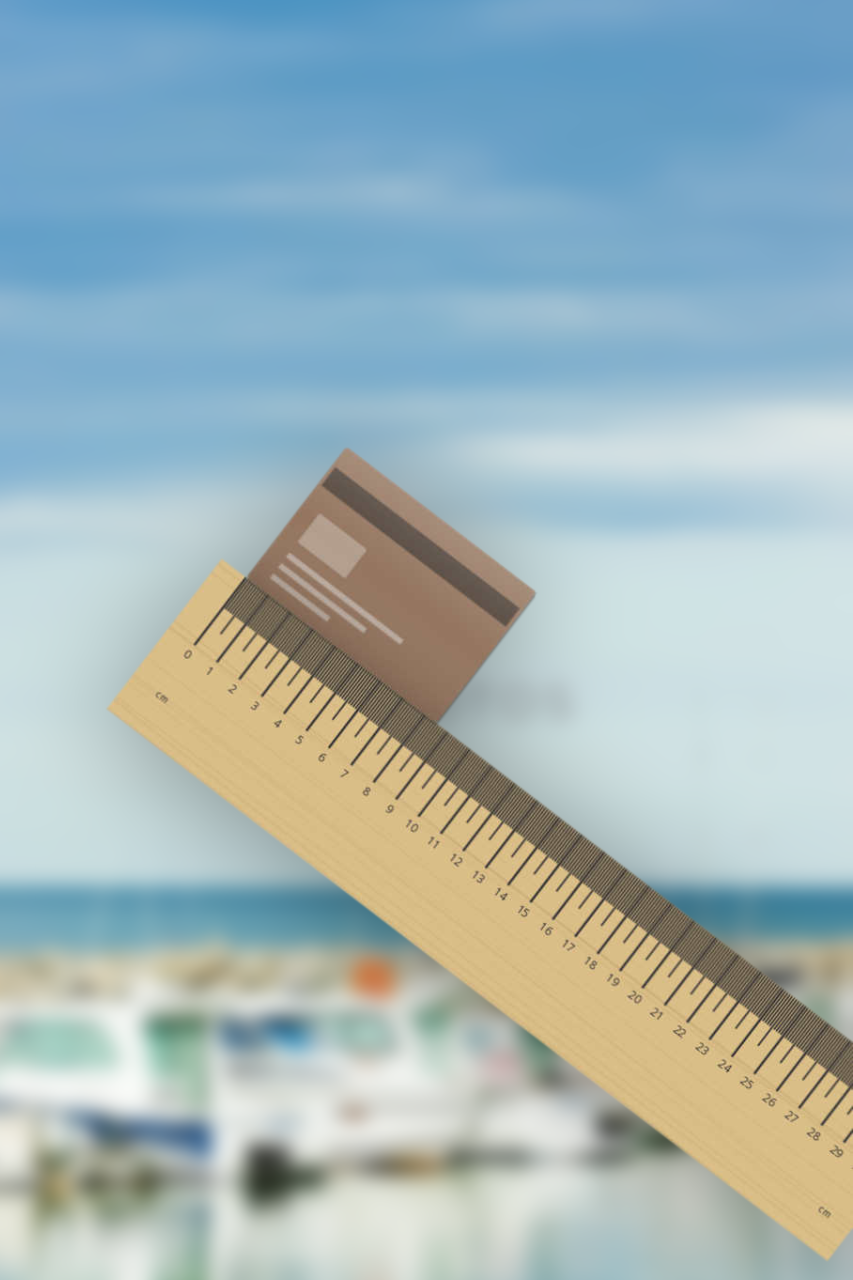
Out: 8.5,cm
